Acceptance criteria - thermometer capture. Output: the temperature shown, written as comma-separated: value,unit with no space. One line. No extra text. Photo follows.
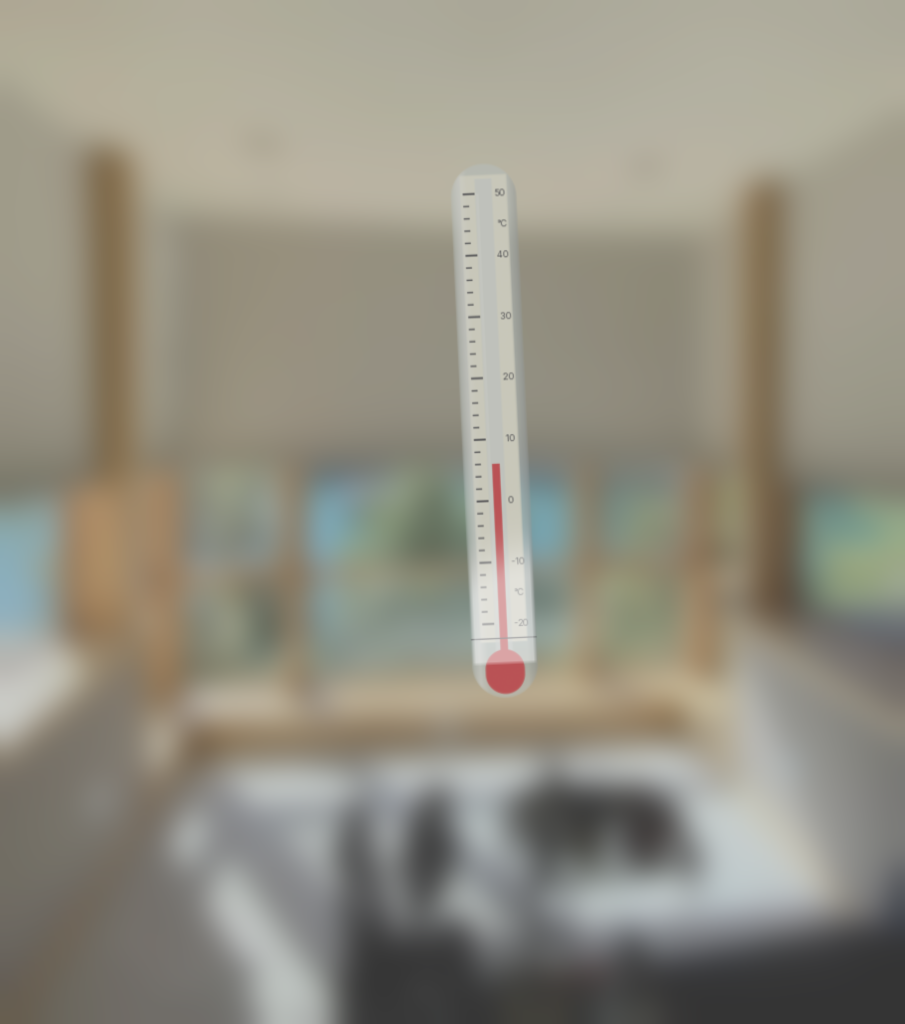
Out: 6,°C
